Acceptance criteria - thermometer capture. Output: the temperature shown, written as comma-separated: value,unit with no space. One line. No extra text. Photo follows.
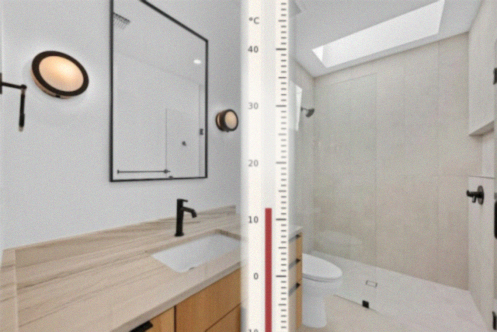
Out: 12,°C
